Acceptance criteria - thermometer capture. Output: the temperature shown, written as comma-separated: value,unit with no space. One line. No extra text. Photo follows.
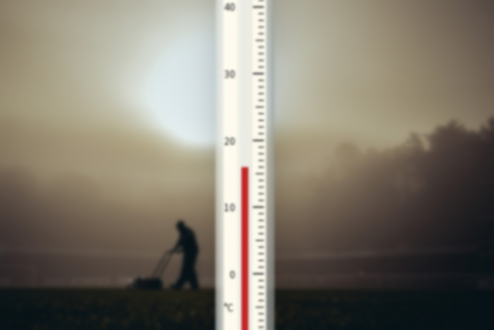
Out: 16,°C
